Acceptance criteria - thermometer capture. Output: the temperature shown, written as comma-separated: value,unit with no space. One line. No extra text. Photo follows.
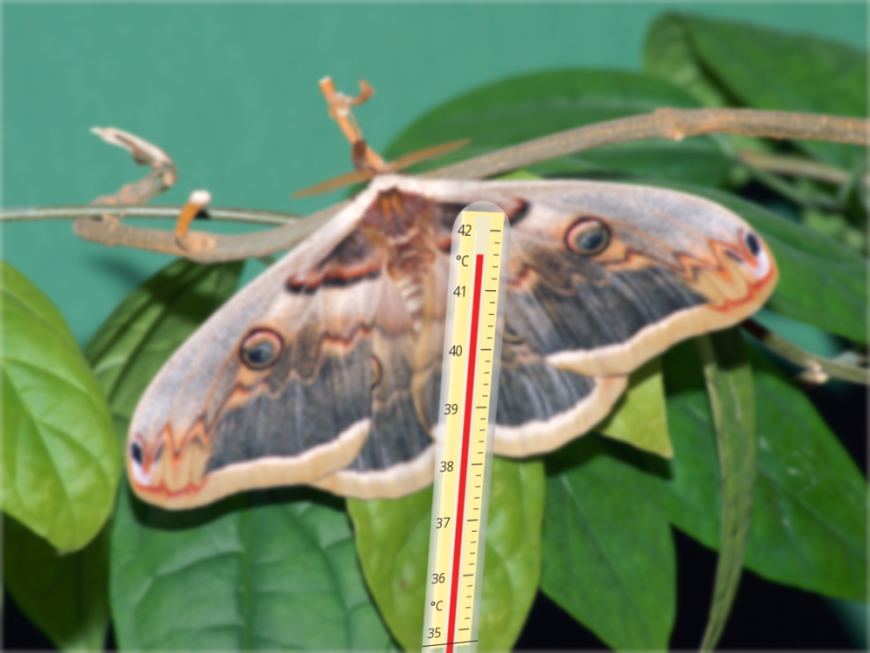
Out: 41.6,°C
